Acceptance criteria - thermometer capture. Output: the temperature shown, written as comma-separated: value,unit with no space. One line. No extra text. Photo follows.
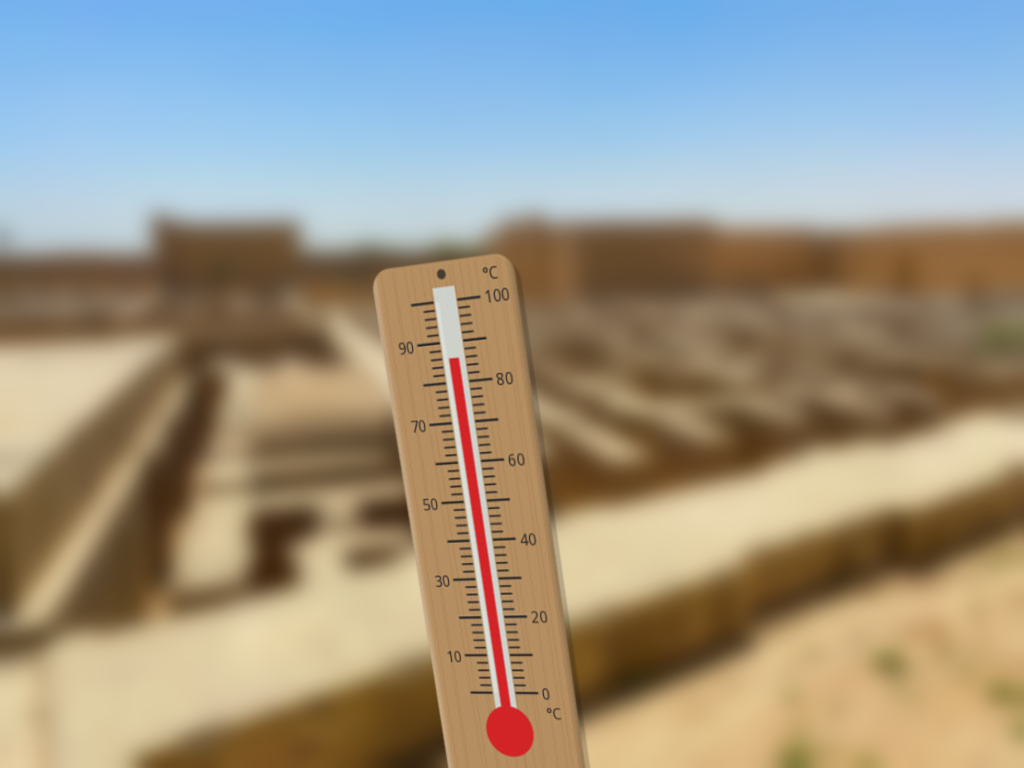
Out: 86,°C
